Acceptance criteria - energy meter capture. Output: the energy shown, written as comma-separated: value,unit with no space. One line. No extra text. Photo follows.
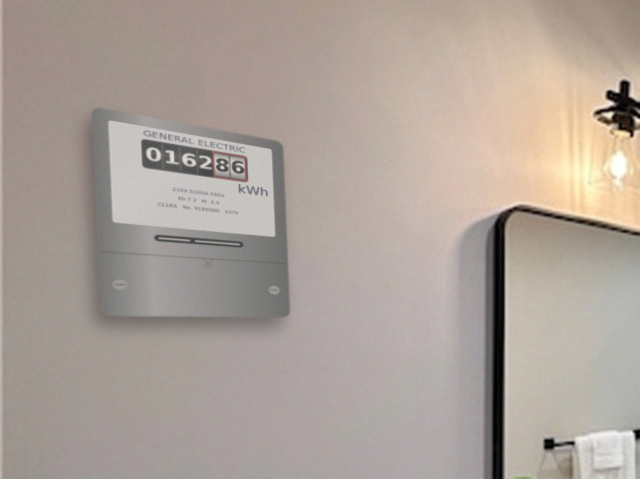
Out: 162.86,kWh
